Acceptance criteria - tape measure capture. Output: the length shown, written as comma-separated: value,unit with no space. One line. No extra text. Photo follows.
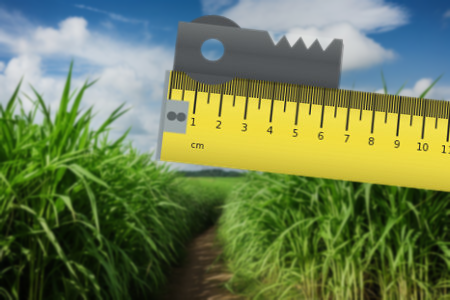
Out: 6.5,cm
